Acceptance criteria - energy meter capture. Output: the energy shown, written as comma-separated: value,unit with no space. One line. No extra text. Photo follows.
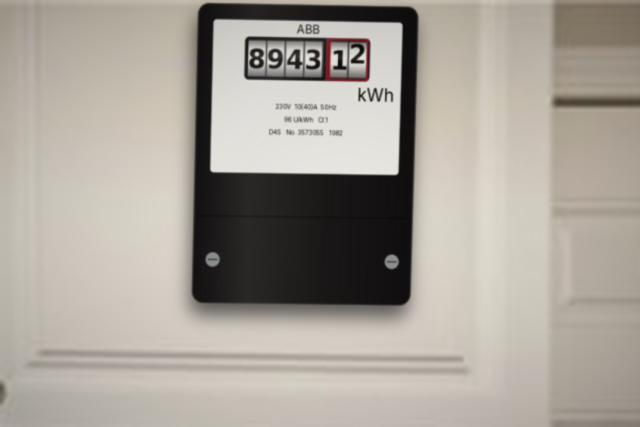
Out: 8943.12,kWh
